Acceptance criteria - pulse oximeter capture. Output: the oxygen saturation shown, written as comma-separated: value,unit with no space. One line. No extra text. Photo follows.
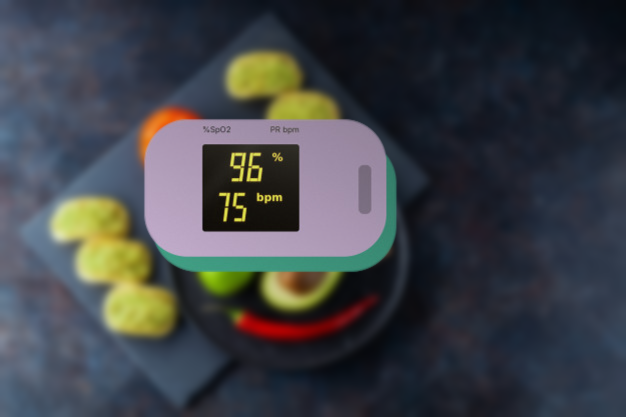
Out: 96,%
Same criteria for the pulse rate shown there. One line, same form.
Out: 75,bpm
